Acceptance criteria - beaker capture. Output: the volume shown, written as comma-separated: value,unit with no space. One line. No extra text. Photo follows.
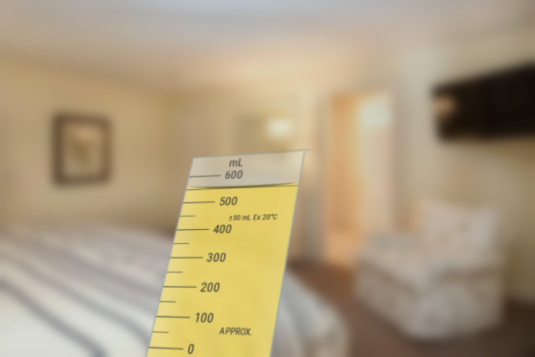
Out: 550,mL
